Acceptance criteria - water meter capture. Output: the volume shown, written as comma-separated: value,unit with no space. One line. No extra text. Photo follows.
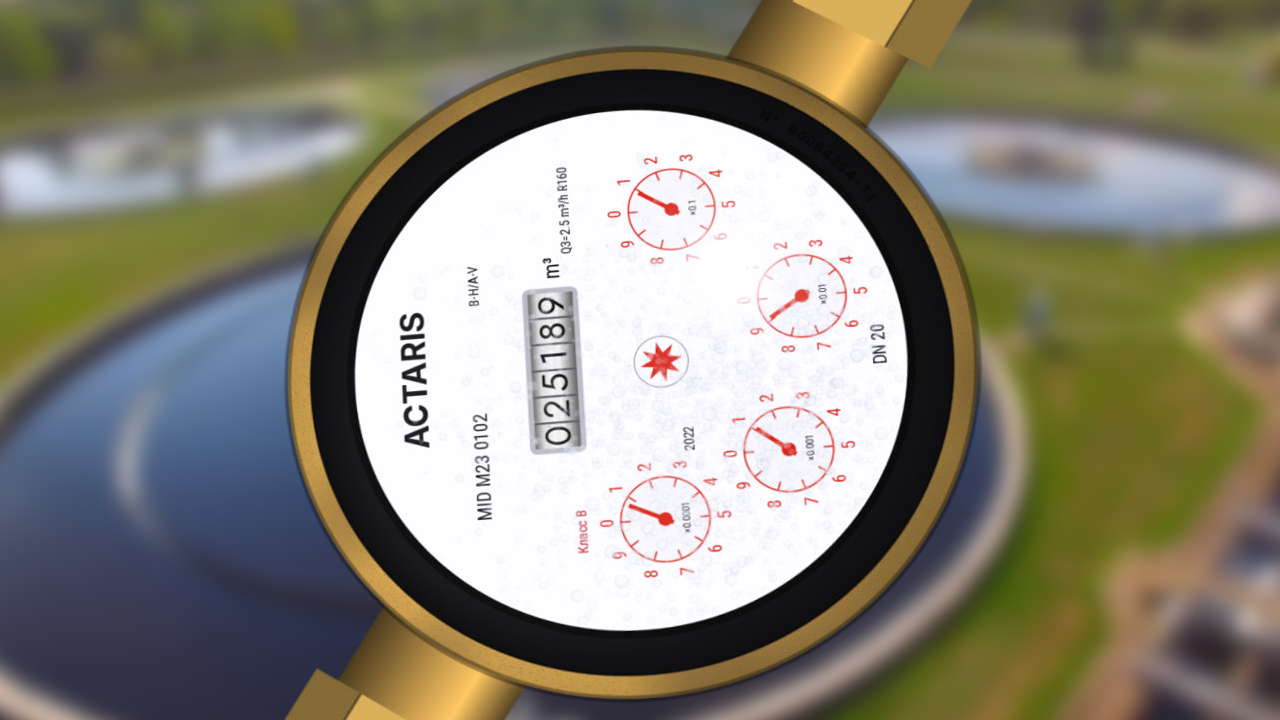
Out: 25189.0910,m³
